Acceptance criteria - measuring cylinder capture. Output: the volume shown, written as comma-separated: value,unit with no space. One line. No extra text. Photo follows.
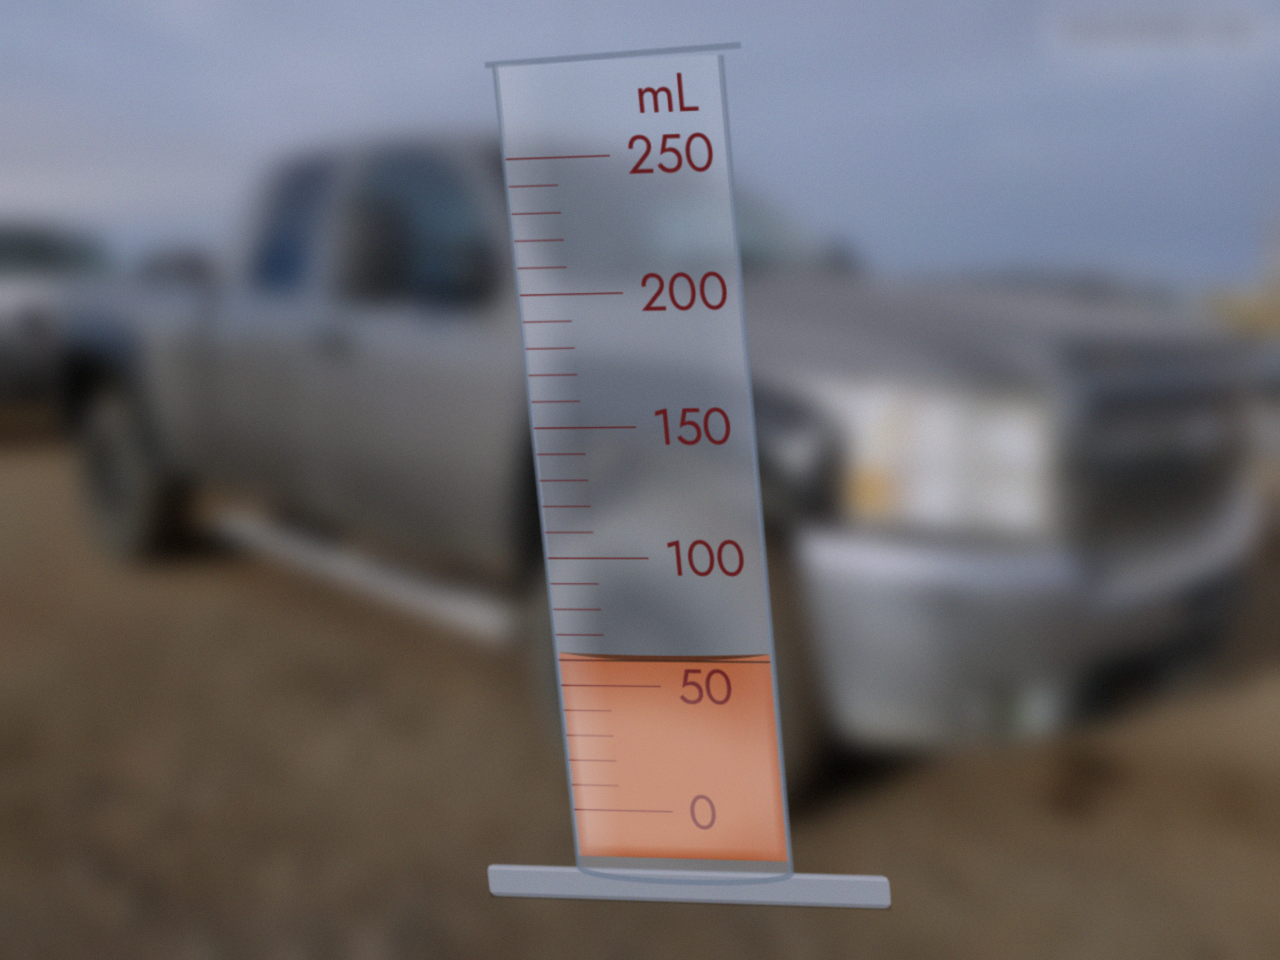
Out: 60,mL
